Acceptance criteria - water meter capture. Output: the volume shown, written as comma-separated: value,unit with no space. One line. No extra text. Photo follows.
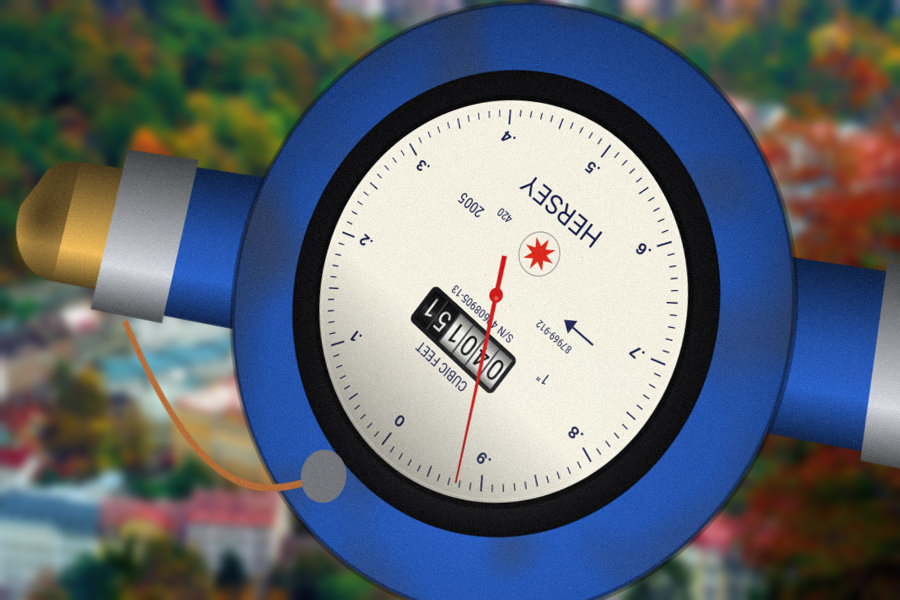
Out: 40150.92,ft³
